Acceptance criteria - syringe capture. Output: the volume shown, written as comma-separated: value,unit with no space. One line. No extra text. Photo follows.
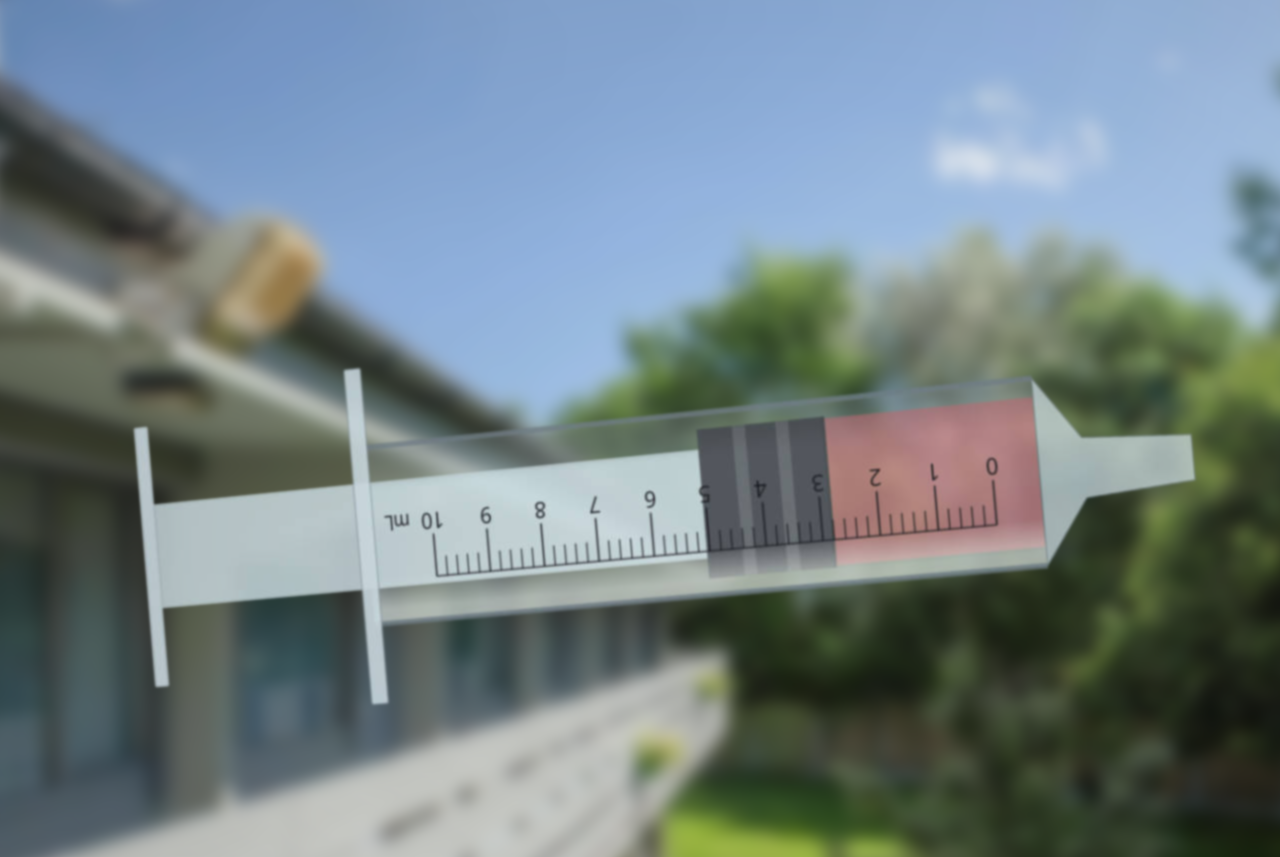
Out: 2.8,mL
